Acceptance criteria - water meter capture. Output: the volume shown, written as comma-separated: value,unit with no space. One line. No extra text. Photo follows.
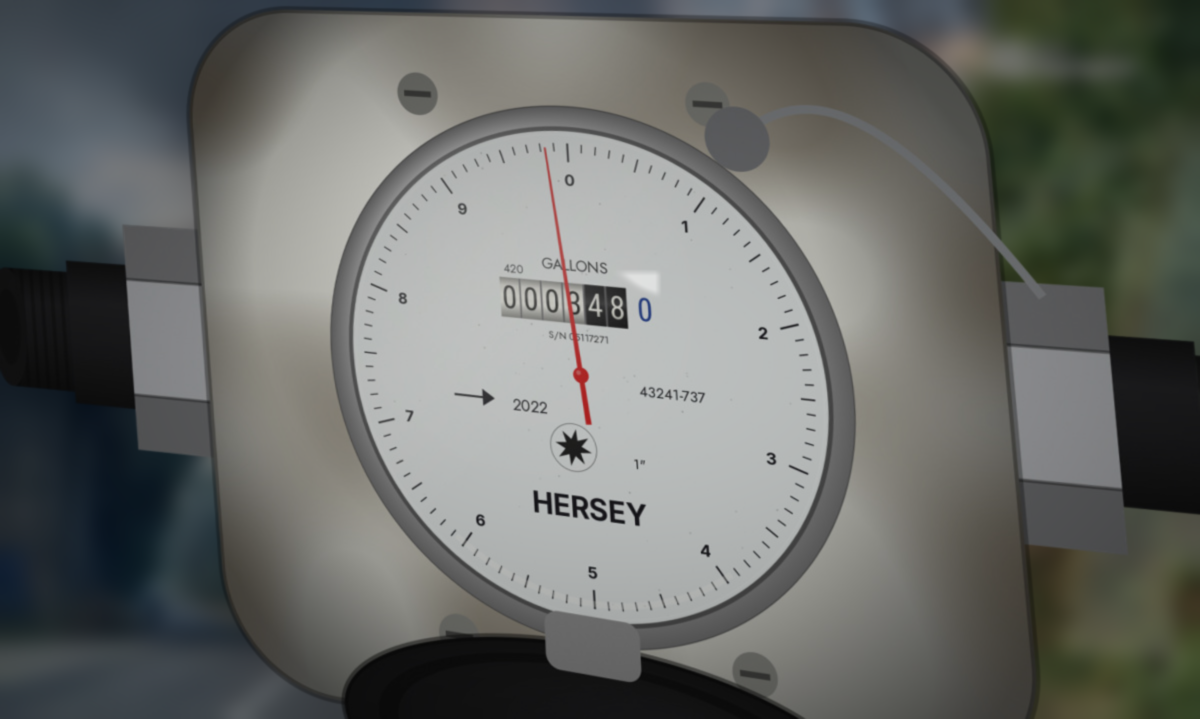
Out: 3479.8,gal
